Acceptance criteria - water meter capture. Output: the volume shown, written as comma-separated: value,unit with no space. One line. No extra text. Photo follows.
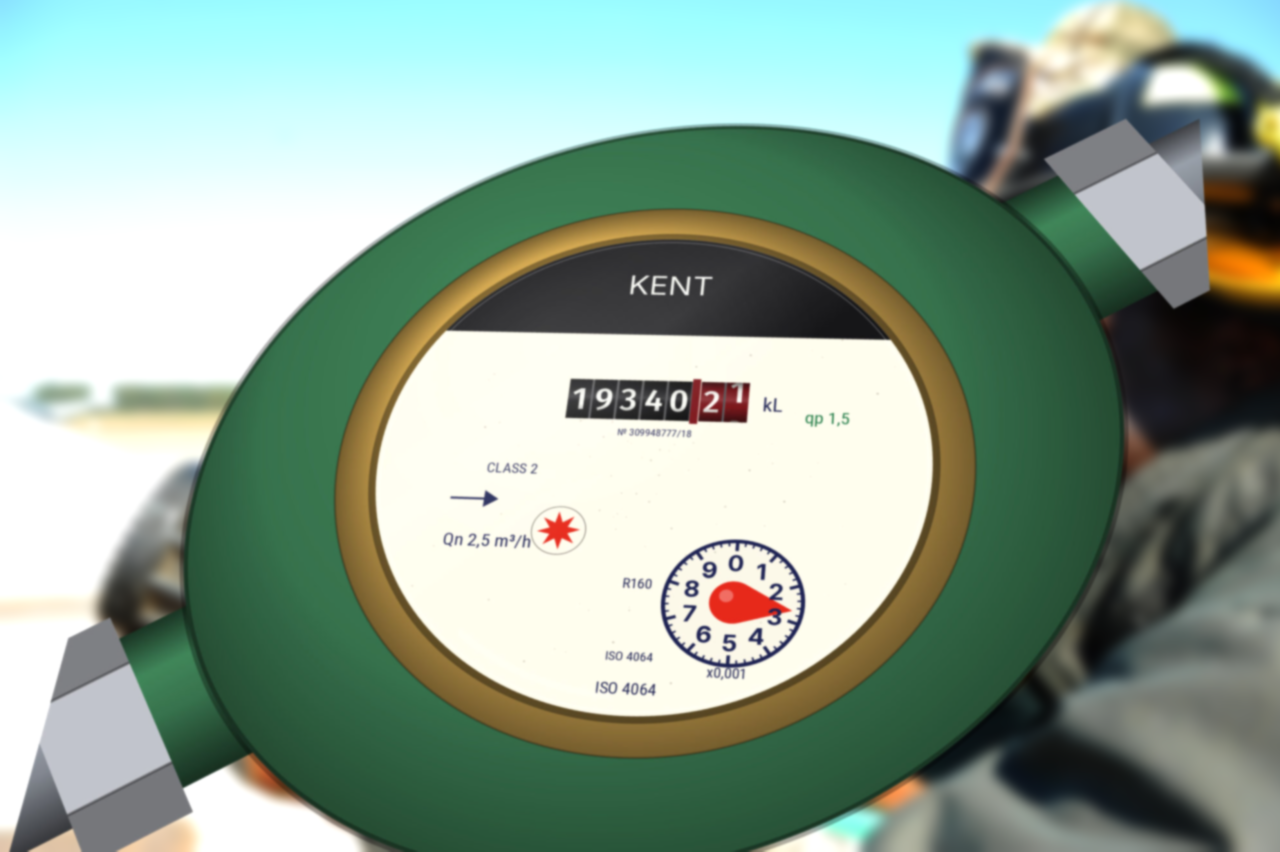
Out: 19340.212,kL
